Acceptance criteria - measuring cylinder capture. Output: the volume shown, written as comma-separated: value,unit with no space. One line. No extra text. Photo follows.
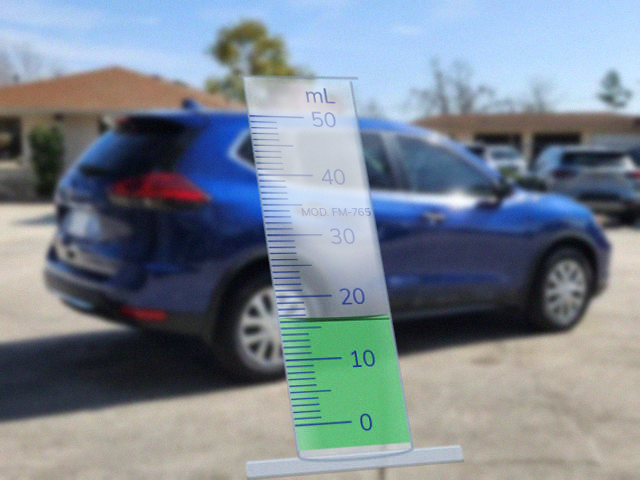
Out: 16,mL
